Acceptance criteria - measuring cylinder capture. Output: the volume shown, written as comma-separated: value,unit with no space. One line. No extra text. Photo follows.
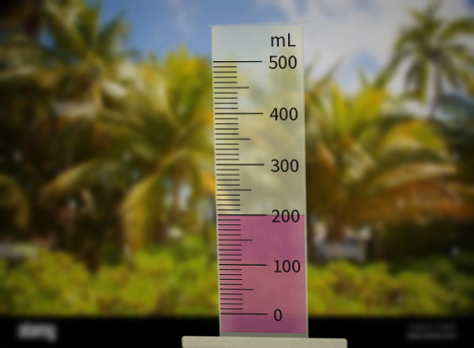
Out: 200,mL
